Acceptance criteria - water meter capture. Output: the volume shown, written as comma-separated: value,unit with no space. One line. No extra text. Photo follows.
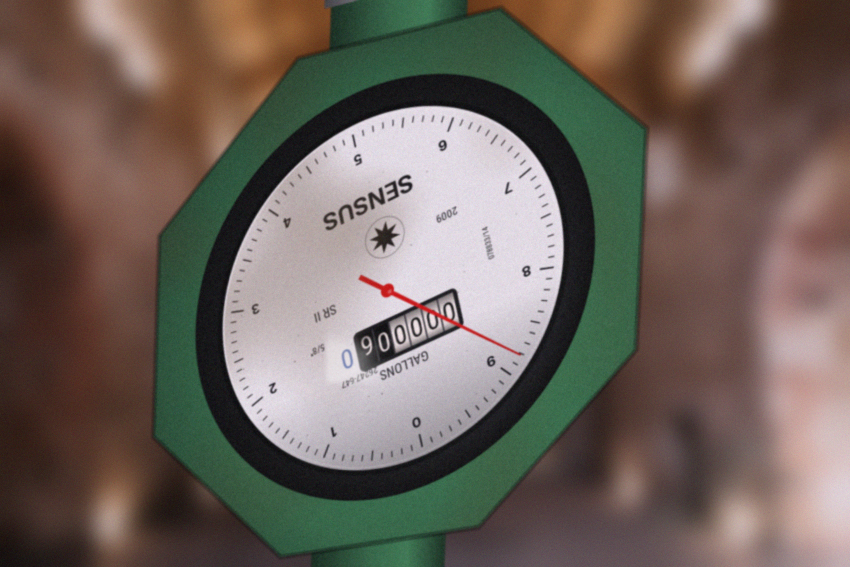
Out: 58.8,gal
